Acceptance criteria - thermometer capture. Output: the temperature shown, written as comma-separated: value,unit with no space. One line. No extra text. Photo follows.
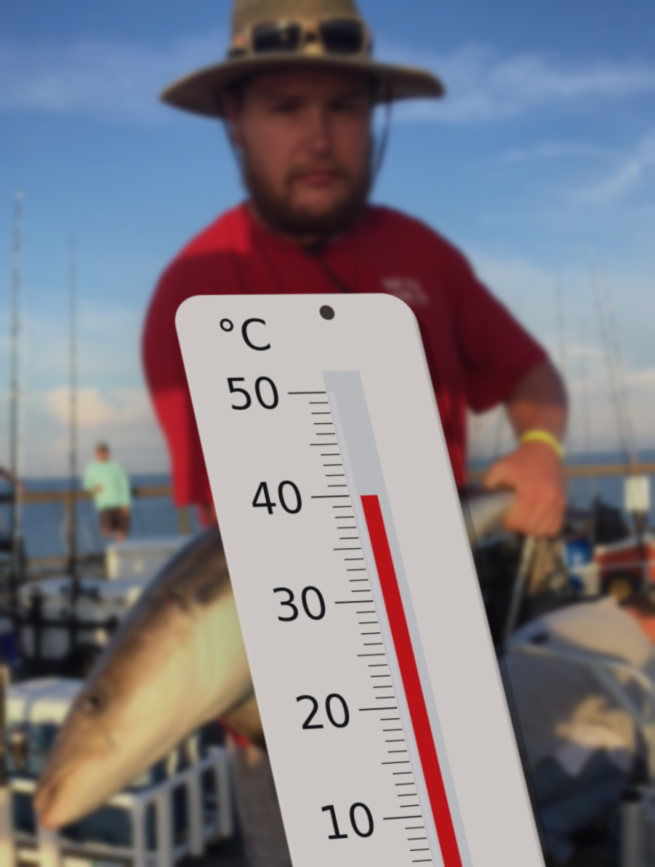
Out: 40,°C
